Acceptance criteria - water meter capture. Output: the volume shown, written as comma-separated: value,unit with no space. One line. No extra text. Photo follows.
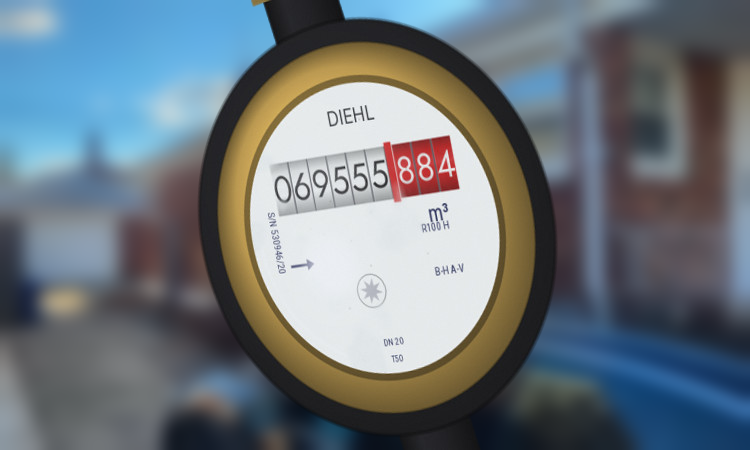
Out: 69555.884,m³
